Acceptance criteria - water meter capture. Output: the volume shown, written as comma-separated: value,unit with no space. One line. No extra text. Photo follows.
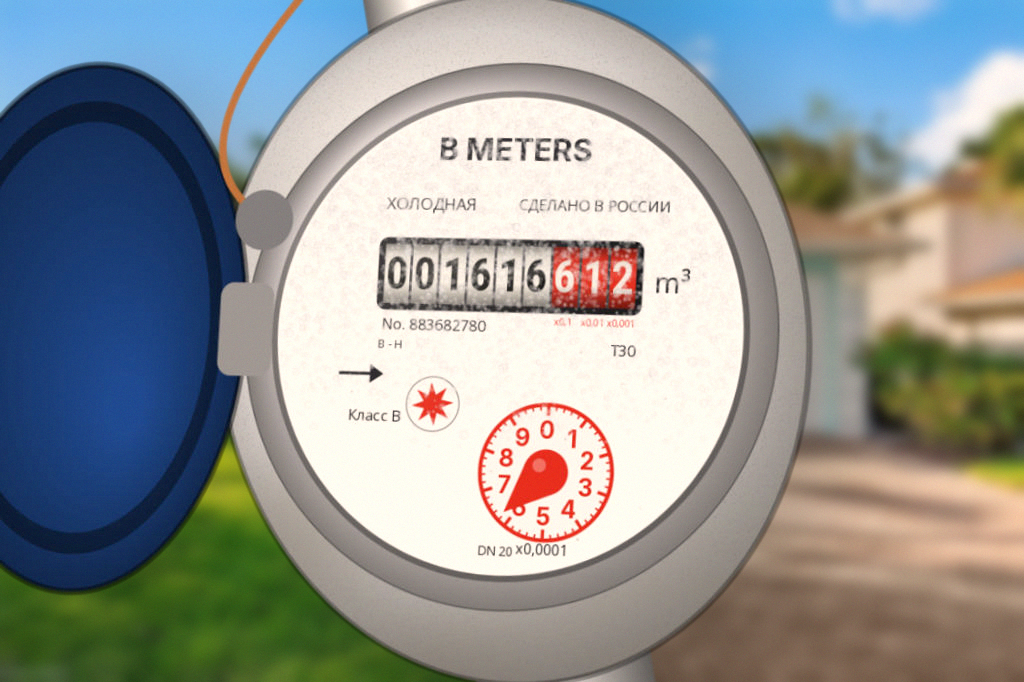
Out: 1616.6126,m³
